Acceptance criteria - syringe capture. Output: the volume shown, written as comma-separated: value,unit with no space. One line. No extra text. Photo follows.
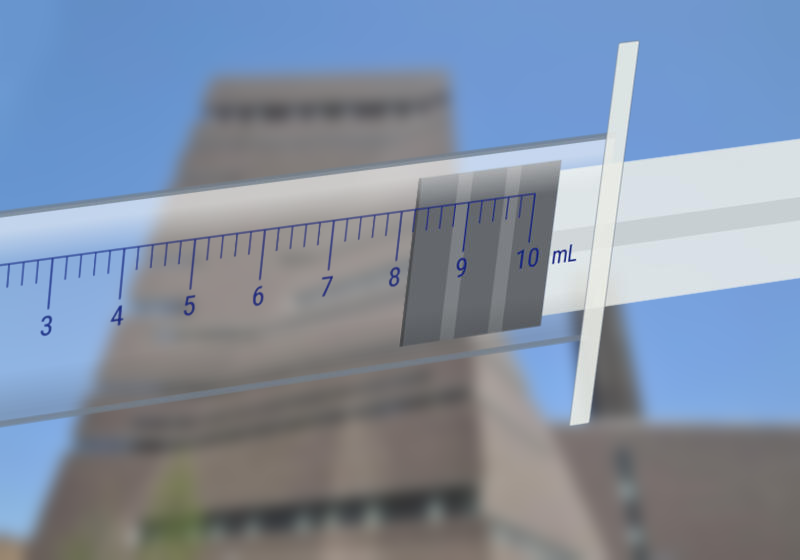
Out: 8.2,mL
